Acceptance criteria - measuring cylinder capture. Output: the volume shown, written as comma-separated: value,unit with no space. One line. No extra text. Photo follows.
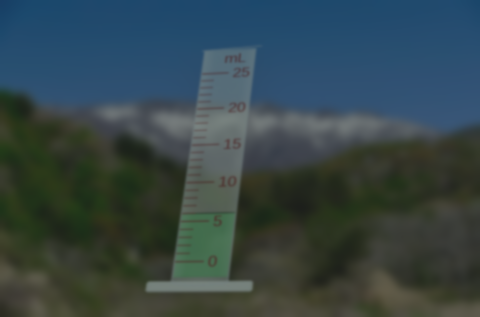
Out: 6,mL
